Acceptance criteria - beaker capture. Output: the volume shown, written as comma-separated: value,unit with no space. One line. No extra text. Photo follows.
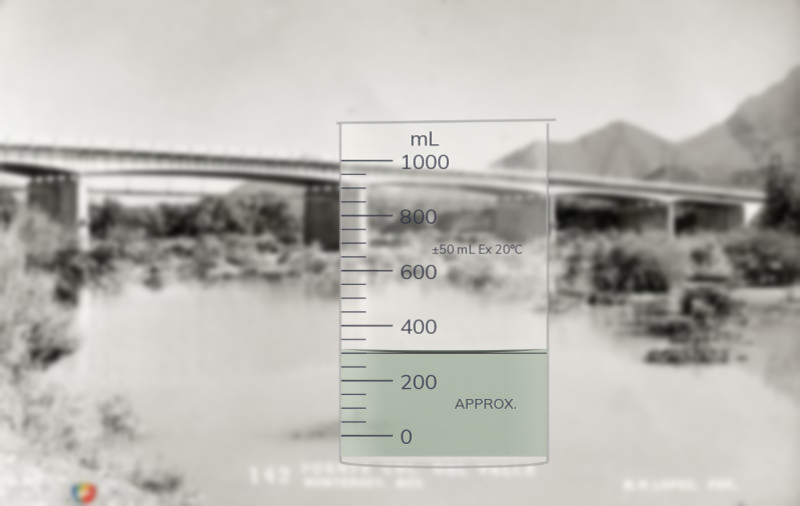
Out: 300,mL
